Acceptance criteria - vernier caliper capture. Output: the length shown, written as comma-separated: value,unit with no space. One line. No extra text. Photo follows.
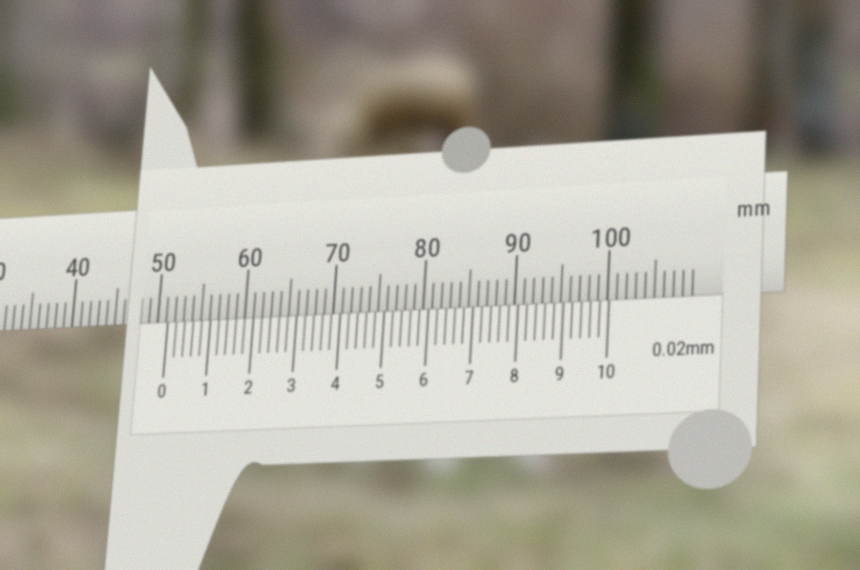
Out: 51.2,mm
